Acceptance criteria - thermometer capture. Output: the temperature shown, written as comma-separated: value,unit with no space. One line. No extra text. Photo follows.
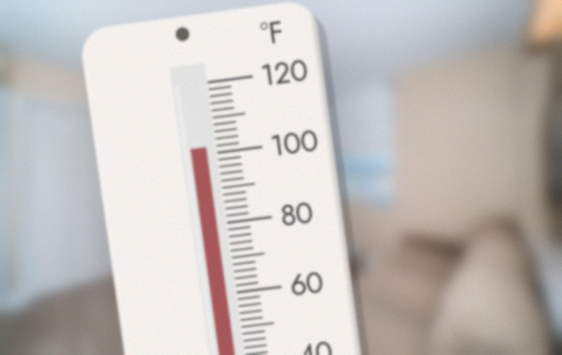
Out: 102,°F
